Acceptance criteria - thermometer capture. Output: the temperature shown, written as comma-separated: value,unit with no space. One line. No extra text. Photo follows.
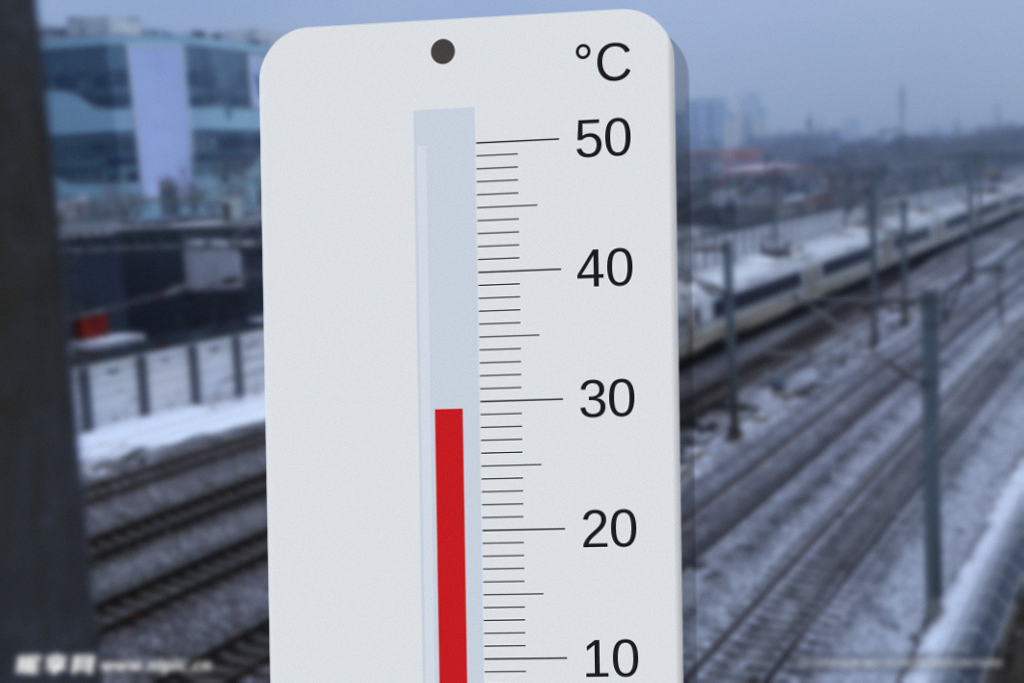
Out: 29.5,°C
